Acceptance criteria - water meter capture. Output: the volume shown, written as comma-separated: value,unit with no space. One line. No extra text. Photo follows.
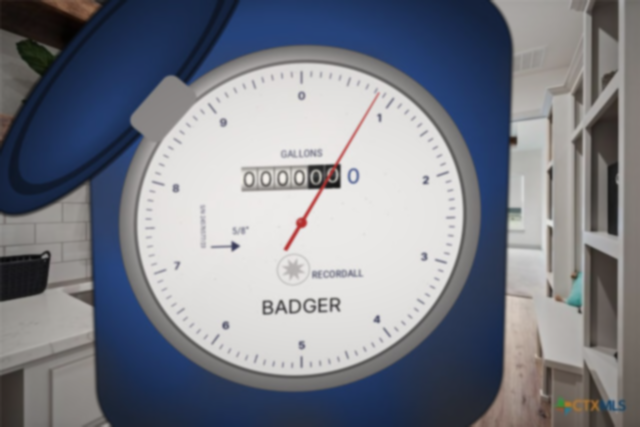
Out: 0.8,gal
